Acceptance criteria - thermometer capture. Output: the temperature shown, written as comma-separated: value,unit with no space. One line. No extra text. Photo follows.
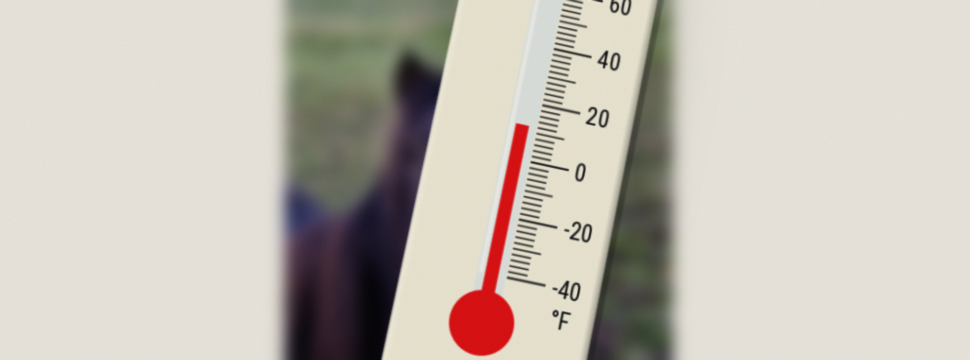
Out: 12,°F
